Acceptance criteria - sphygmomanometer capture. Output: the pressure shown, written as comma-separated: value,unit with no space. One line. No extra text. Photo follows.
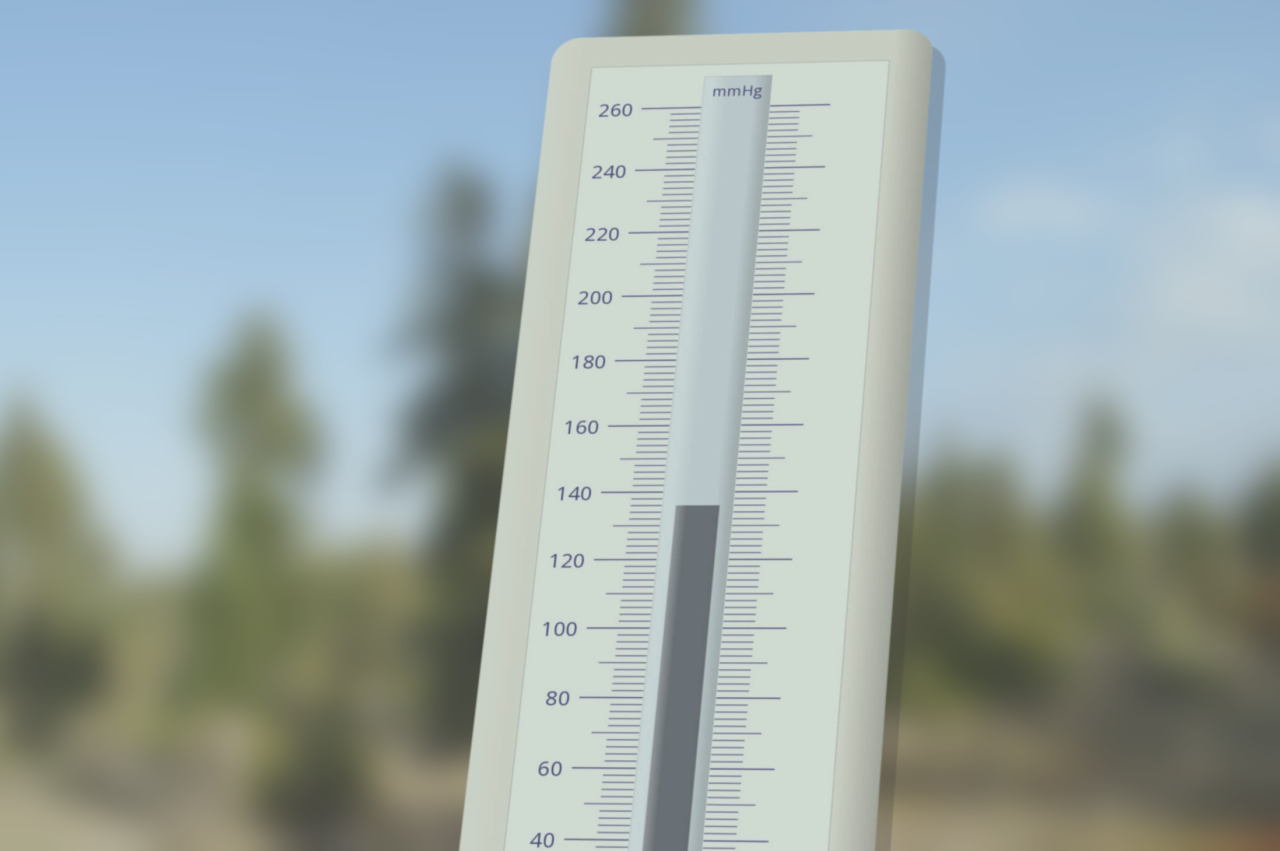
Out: 136,mmHg
